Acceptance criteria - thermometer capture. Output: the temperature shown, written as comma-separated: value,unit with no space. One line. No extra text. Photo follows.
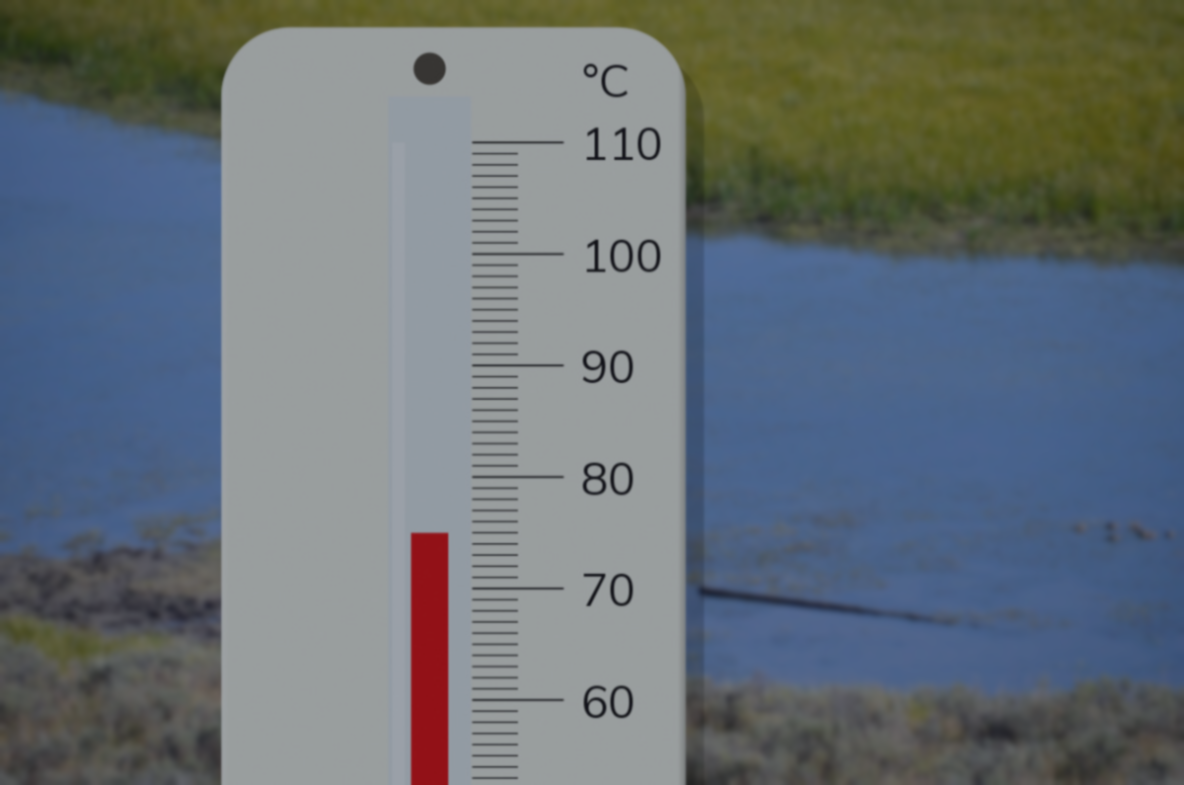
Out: 75,°C
